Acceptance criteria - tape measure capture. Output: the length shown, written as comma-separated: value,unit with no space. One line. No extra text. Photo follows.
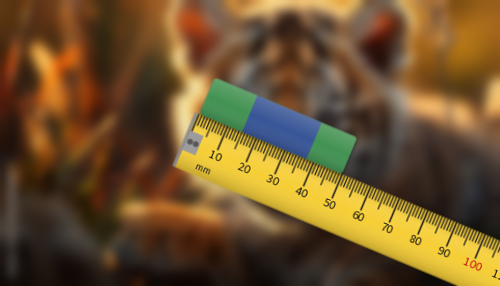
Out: 50,mm
